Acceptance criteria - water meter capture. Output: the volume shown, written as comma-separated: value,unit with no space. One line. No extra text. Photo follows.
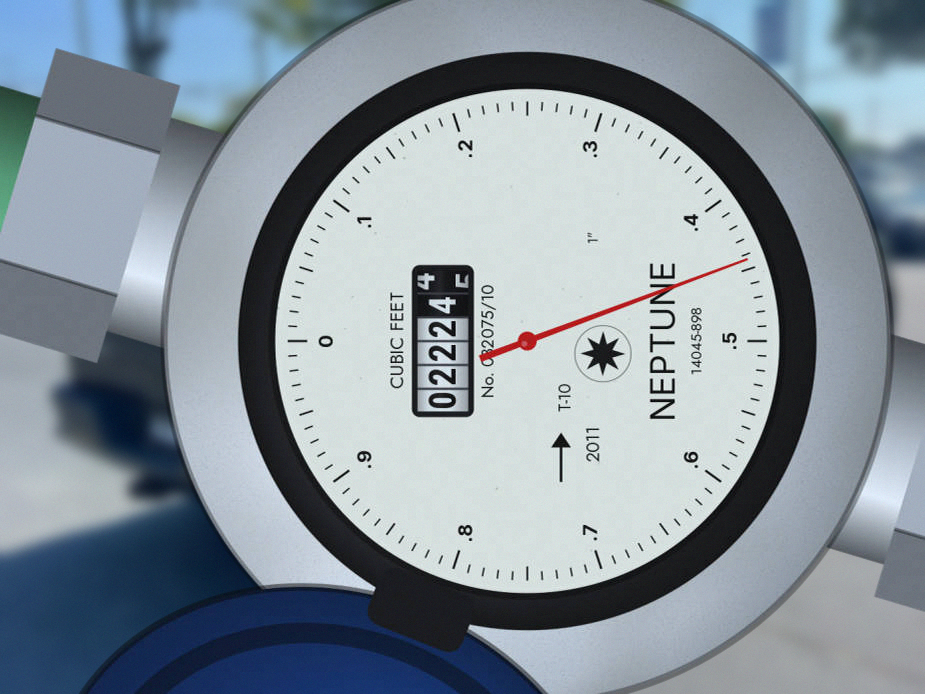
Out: 22244.44,ft³
